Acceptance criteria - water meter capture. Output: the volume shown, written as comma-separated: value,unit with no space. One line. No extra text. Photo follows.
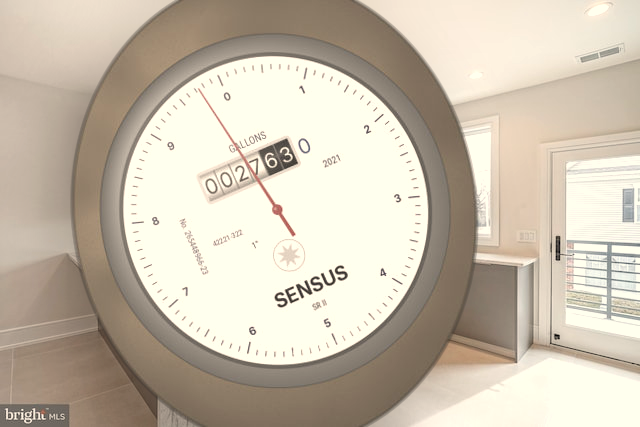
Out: 27629.7,gal
